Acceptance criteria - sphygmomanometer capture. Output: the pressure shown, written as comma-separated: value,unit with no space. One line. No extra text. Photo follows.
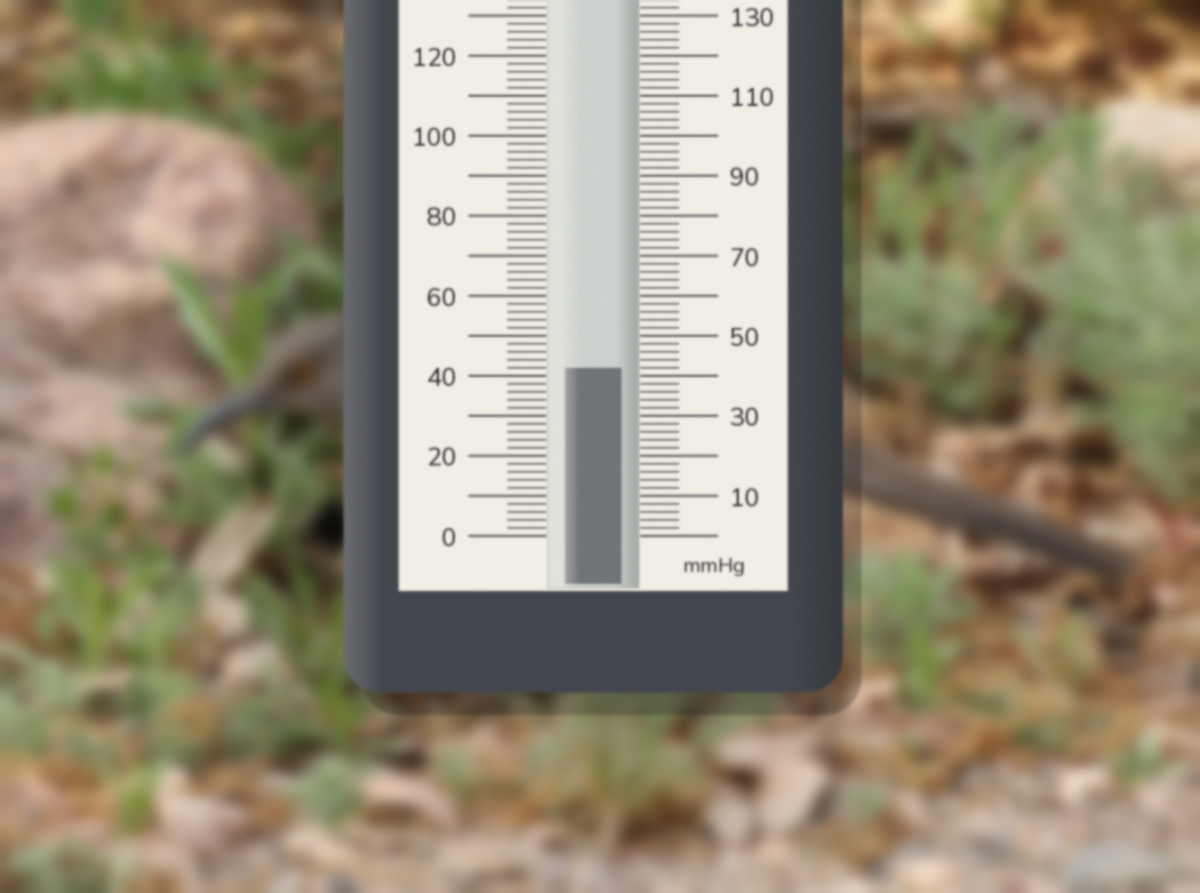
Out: 42,mmHg
